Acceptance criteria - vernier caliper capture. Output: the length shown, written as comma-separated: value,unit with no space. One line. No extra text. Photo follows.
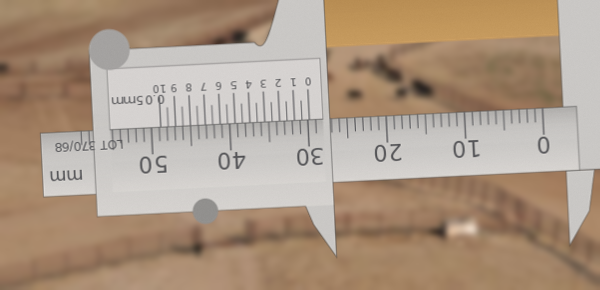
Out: 29.8,mm
